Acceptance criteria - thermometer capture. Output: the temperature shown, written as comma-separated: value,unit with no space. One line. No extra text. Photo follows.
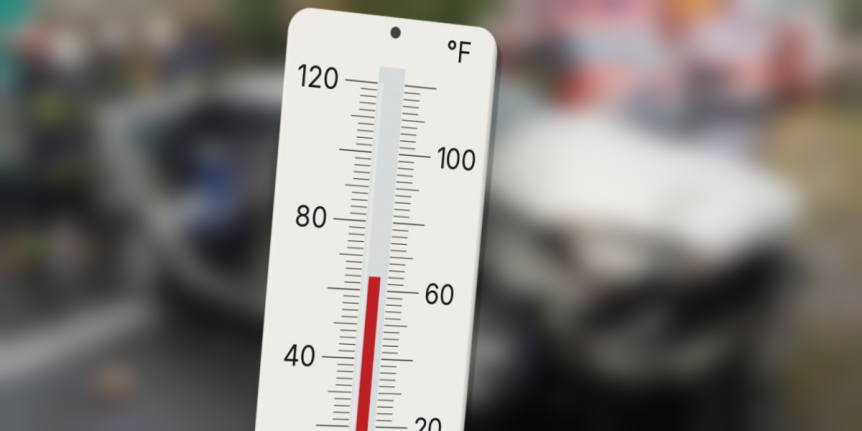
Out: 64,°F
